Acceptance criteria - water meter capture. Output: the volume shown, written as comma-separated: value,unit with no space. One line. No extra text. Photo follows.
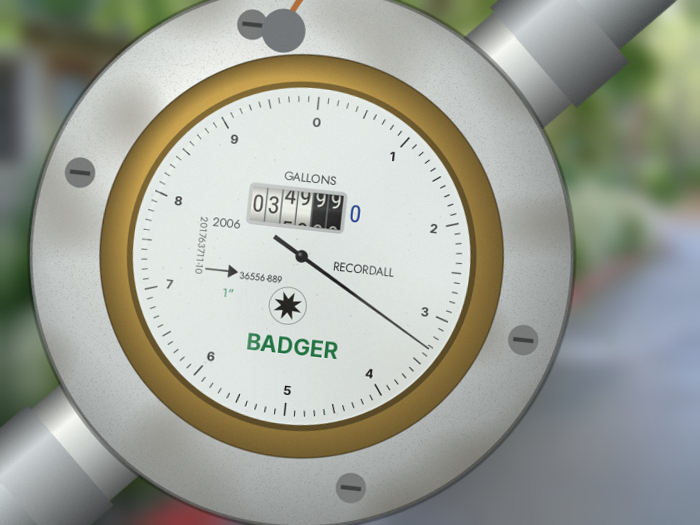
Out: 349993.3,gal
